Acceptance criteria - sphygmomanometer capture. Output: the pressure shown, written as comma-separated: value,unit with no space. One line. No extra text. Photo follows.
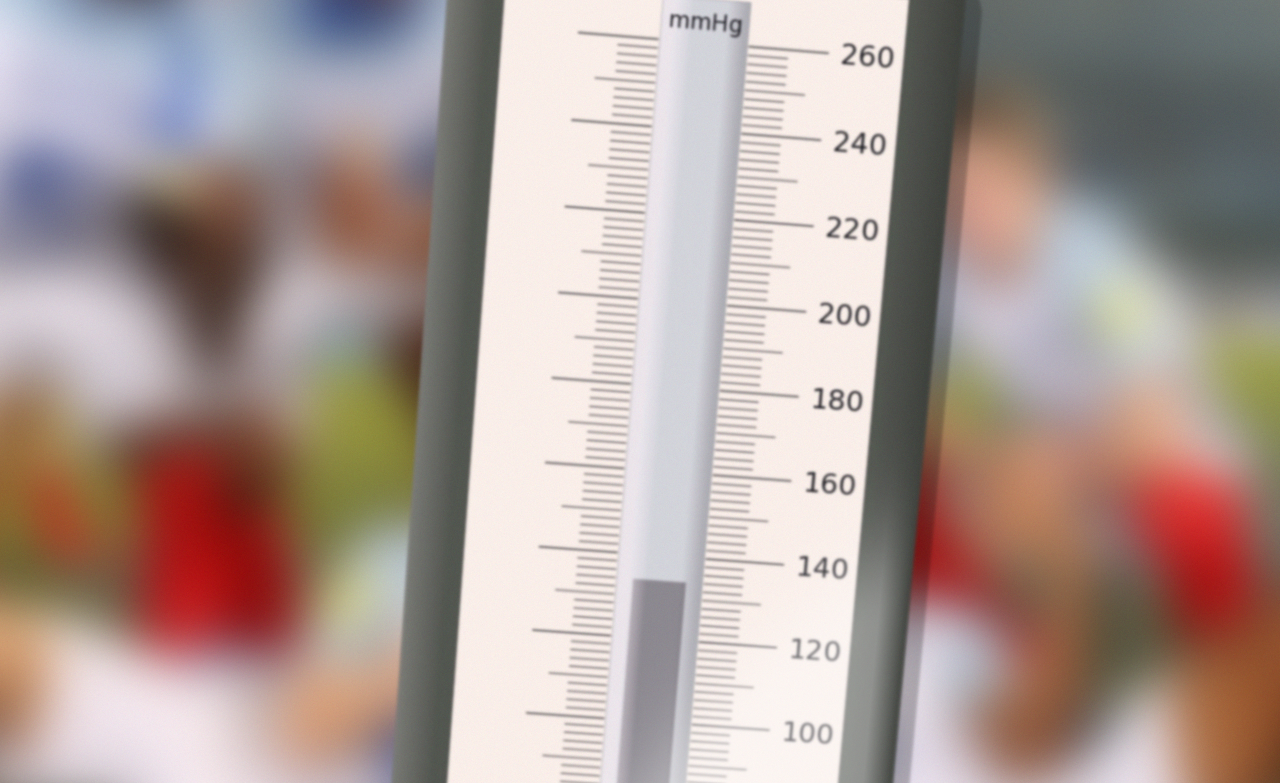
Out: 134,mmHg
